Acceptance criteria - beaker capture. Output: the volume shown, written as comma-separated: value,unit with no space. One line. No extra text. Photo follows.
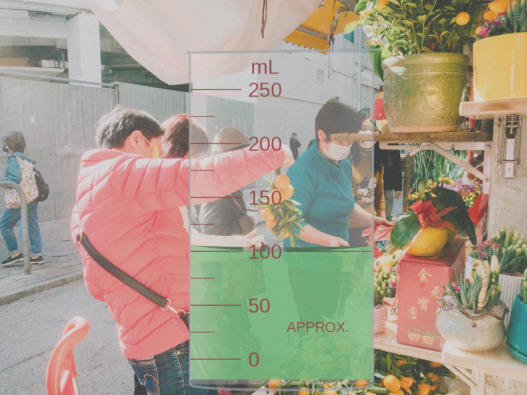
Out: 100,mL
